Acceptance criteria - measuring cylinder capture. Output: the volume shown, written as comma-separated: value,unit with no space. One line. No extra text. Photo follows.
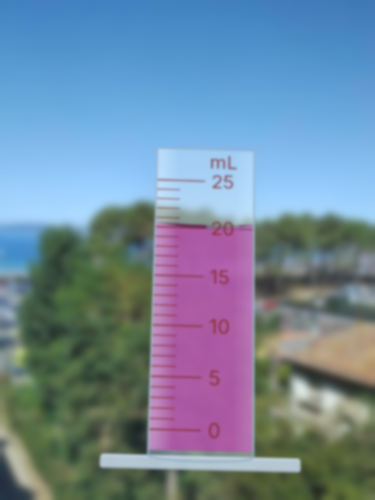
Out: 20,mL
